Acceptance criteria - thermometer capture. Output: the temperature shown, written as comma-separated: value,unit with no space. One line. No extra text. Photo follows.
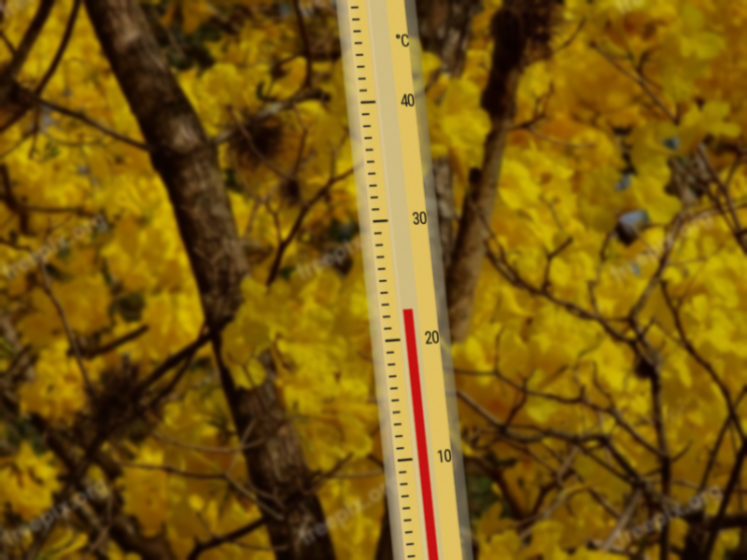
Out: 22.5,°C
